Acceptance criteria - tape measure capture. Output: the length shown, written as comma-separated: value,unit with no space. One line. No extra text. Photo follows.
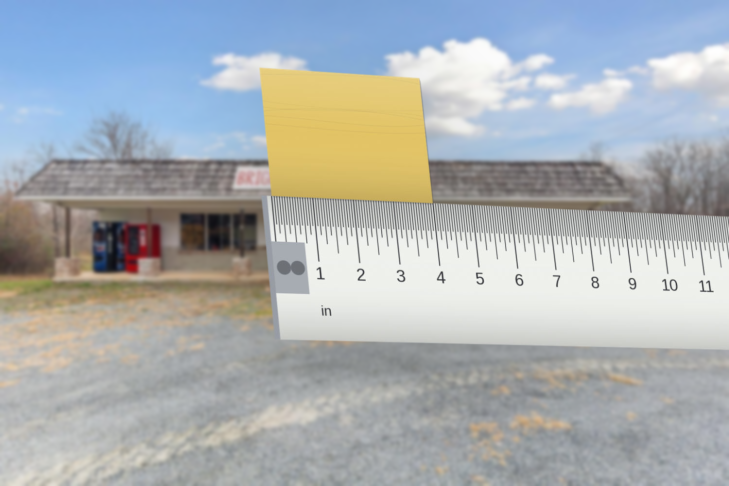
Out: 4,in
